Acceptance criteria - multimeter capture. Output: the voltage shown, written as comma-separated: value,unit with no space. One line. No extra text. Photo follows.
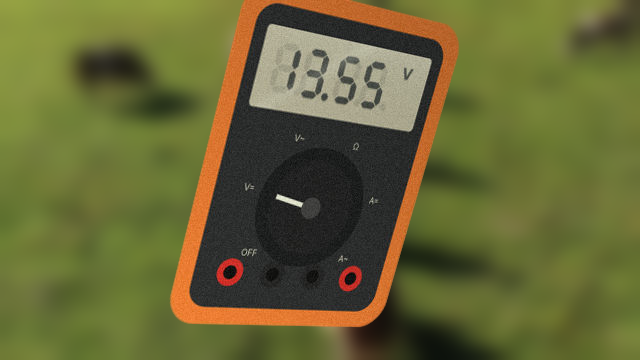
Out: 13.55,V
